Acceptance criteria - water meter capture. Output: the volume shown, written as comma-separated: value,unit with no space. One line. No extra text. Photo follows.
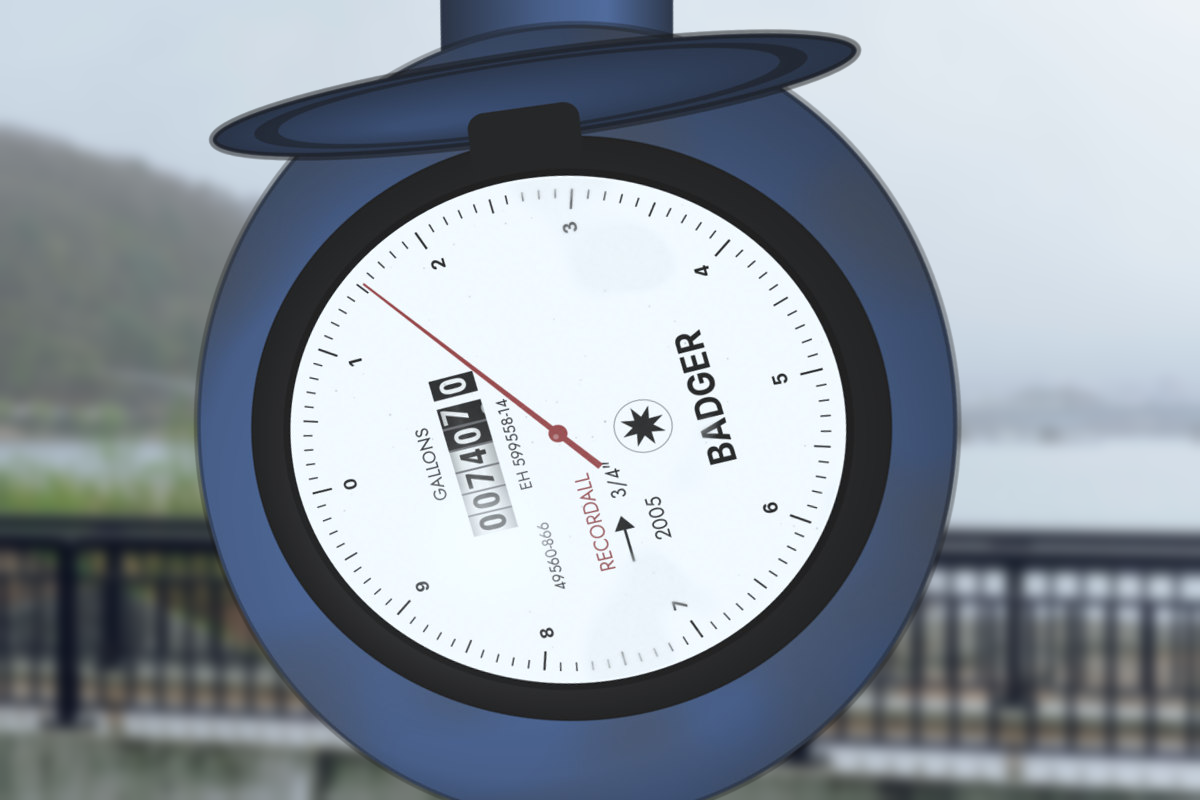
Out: 74071.5,gal
